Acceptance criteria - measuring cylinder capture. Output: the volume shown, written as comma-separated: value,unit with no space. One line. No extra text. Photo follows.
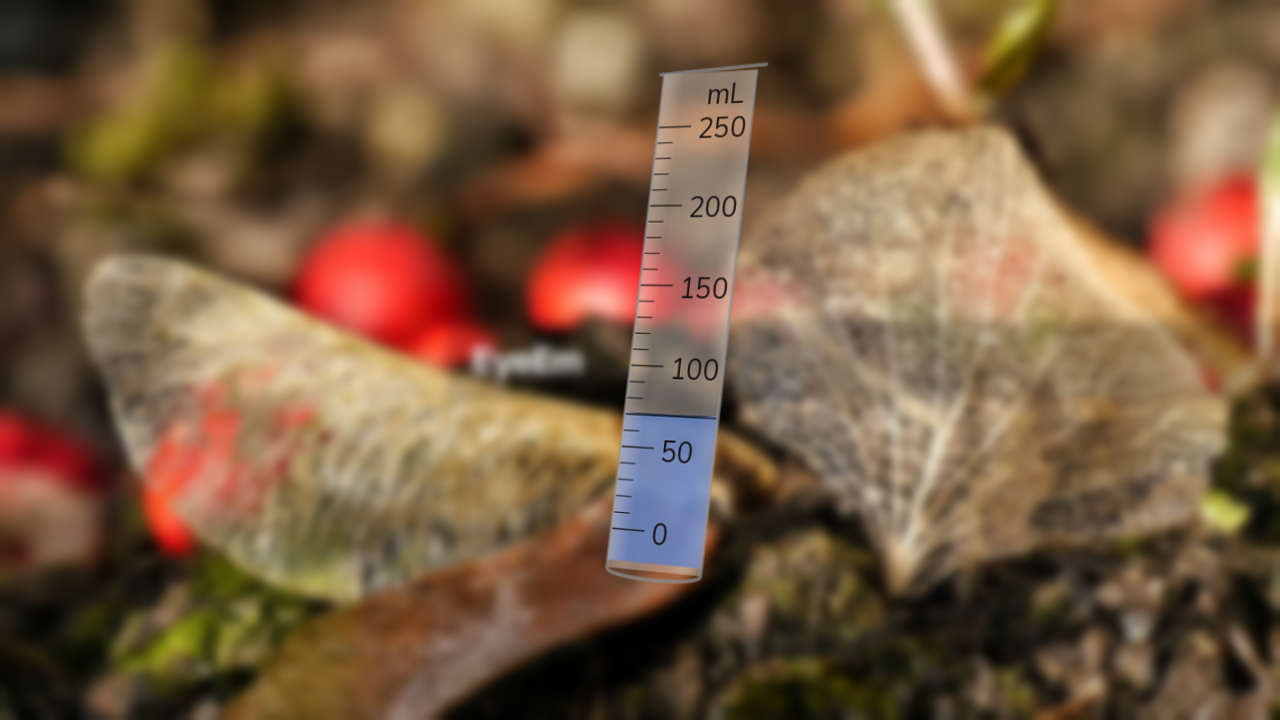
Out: 70,mL
